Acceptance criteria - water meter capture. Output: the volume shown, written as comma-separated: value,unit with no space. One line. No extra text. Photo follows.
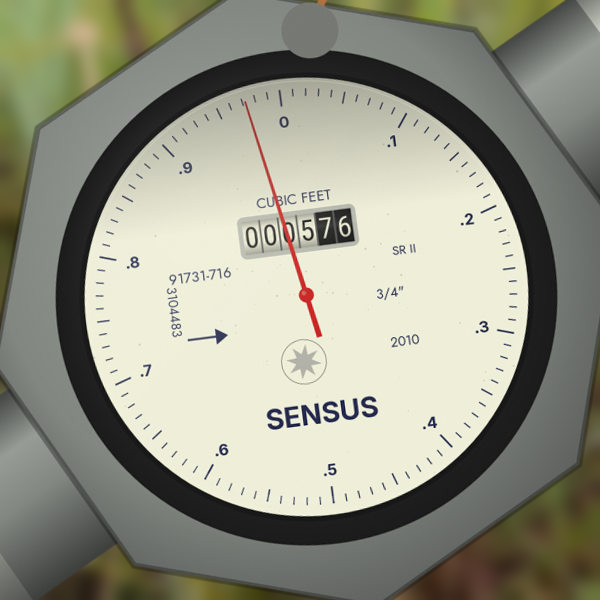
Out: 575.97,ft³
